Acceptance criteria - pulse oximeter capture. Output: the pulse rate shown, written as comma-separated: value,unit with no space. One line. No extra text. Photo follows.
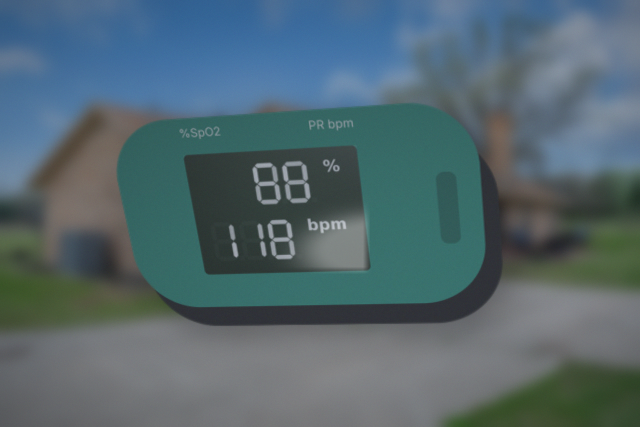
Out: 118,bpm
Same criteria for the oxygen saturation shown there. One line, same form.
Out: 88,%
